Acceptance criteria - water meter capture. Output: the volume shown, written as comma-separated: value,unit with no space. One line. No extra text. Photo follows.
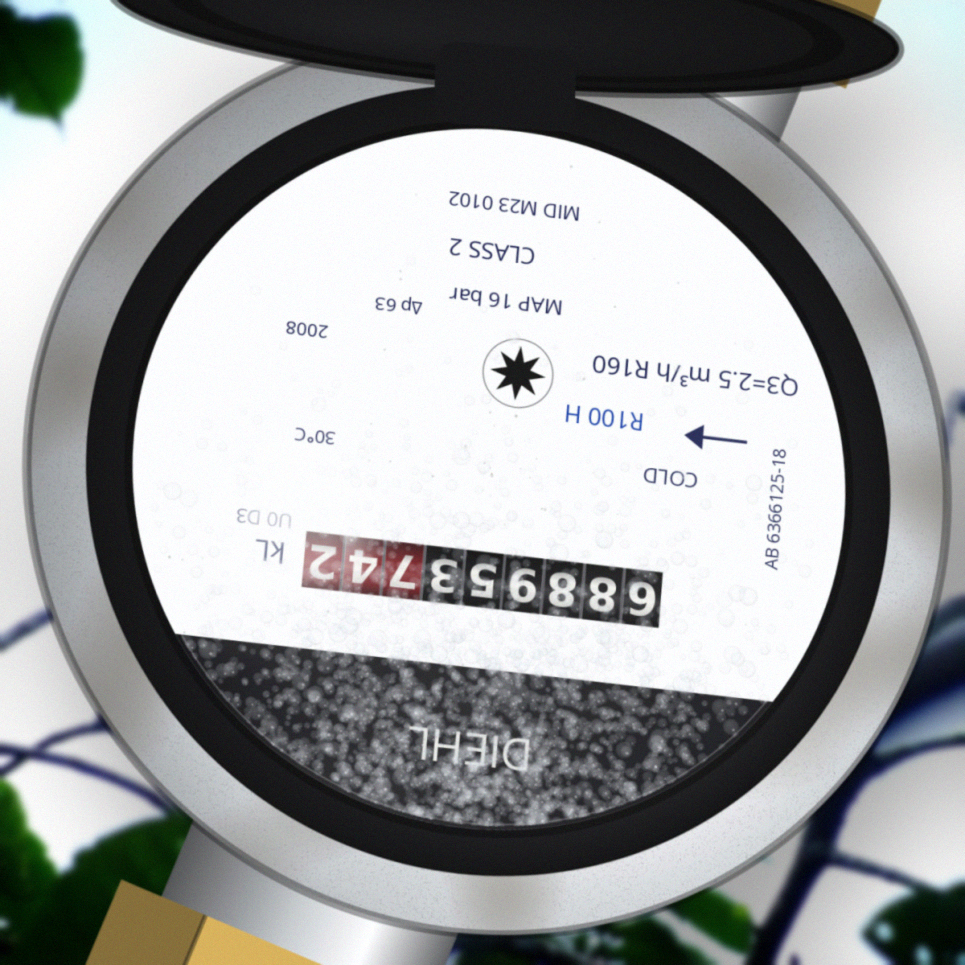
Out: 688953.742,kL
